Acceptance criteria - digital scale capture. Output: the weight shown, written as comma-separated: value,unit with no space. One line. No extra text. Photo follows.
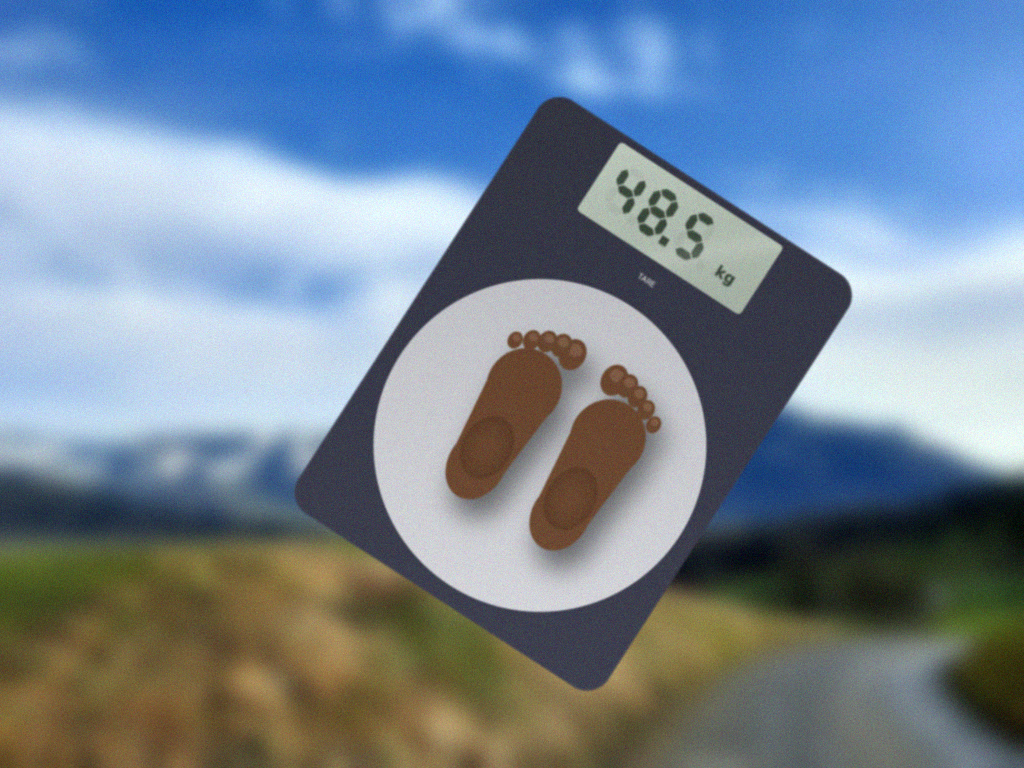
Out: 48.5,kg
